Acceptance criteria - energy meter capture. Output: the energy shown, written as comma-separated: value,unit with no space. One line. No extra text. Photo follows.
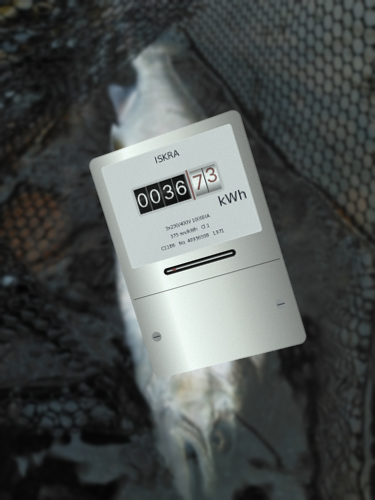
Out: 36.73,kWh
